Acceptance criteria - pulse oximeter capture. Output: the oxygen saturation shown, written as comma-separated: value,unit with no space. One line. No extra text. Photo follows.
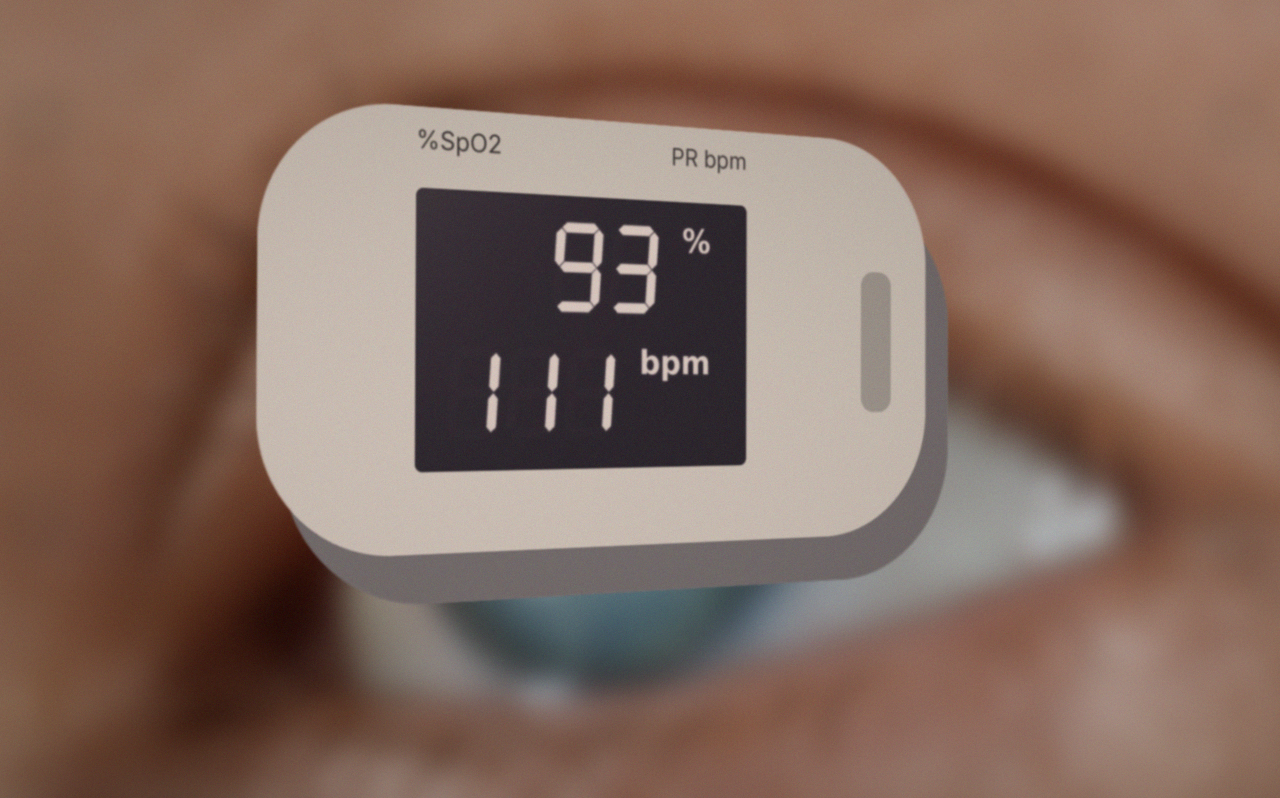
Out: 93,%
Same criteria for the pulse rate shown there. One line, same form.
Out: 111,bpm
